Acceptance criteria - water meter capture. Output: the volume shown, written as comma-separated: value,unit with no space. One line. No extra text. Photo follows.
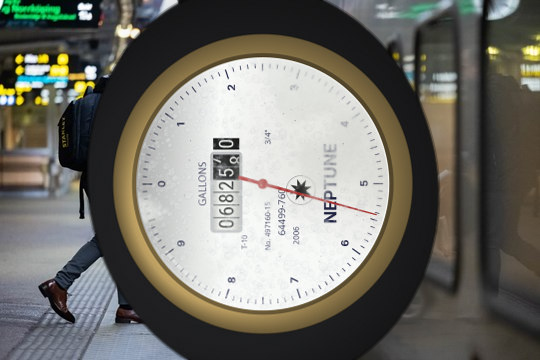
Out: 682575.4,gal
